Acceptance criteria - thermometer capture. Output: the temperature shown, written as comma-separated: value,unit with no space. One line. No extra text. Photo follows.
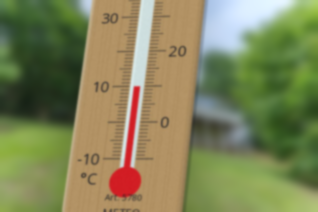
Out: 10,°C
